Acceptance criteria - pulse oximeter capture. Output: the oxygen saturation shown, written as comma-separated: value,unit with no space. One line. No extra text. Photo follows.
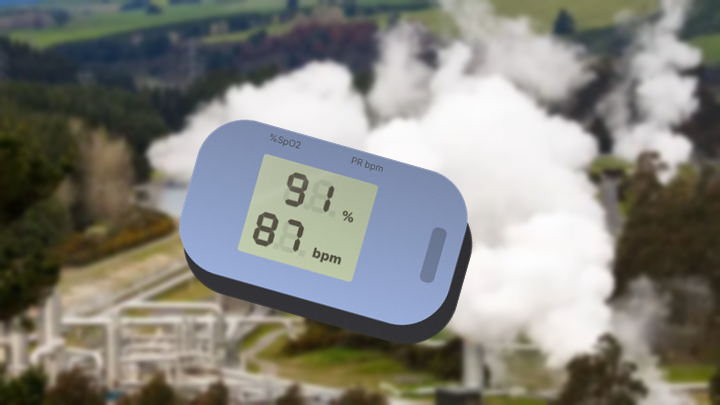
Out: 91,%
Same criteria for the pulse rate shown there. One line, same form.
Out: 87,bpm
